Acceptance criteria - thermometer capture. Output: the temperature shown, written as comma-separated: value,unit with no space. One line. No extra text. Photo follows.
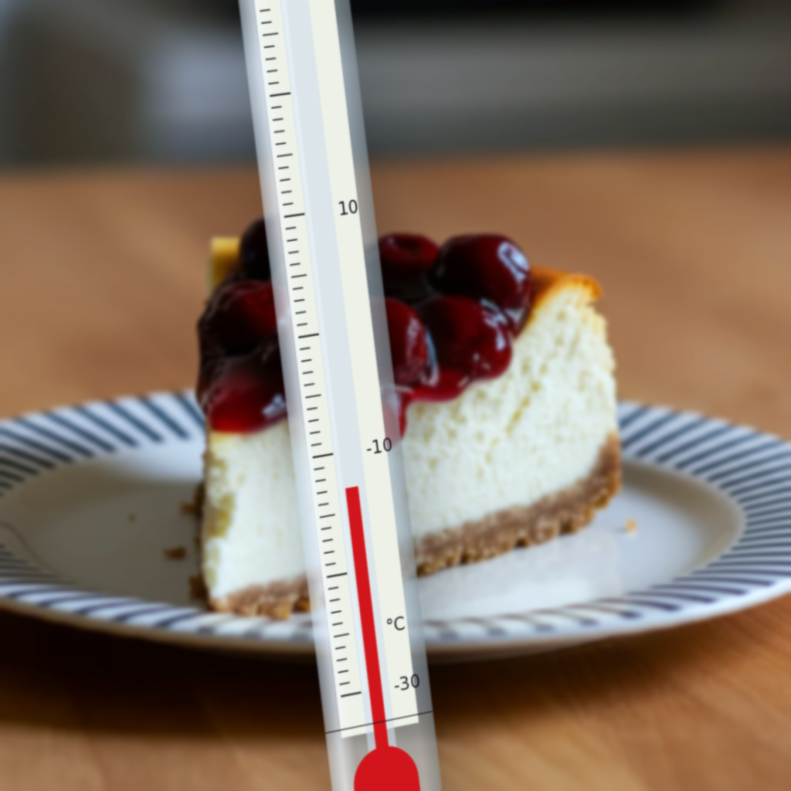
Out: -13,°C
